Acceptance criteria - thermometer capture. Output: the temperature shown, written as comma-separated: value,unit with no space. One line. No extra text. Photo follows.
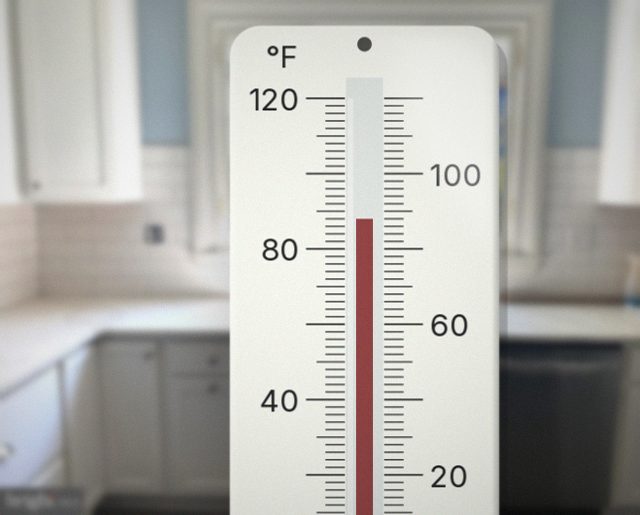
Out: 88,°F
